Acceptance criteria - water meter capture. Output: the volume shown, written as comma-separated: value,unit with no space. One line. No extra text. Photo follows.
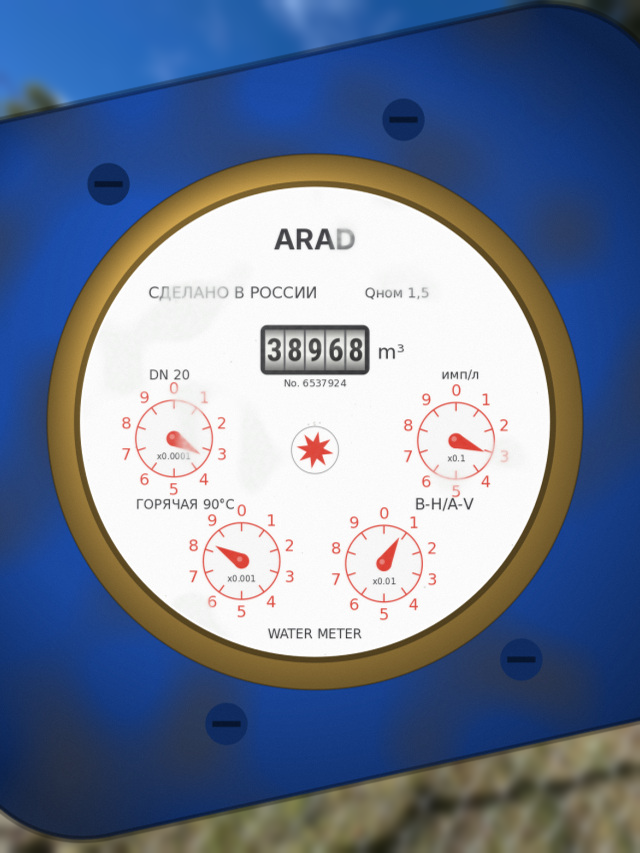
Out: 38968.3083,m³
